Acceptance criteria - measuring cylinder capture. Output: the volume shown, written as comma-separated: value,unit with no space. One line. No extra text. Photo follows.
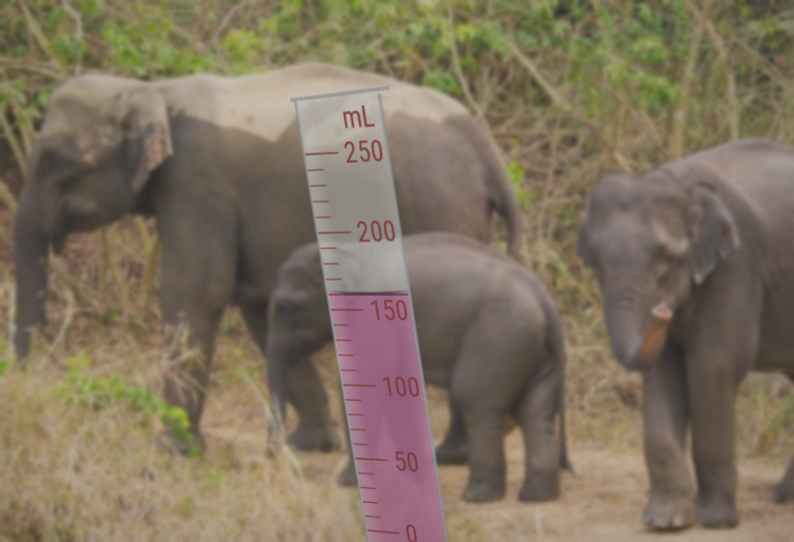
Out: 160,mL
